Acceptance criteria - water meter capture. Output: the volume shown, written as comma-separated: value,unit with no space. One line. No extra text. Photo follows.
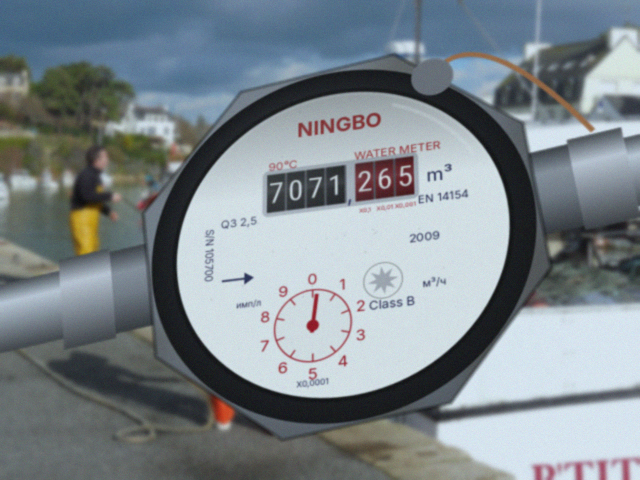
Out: 7071.2650,m³
